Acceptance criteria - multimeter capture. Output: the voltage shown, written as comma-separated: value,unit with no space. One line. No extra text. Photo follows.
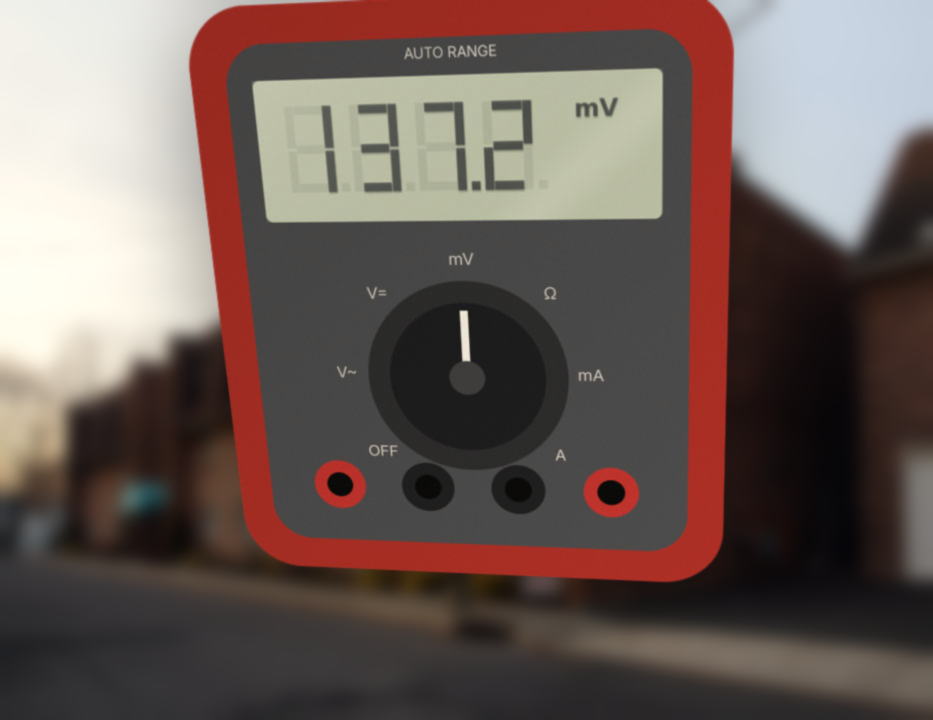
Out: 137.2,mV
